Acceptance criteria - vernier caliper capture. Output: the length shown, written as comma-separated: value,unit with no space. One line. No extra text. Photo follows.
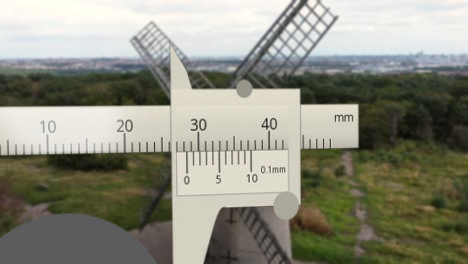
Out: 28.4,mm
